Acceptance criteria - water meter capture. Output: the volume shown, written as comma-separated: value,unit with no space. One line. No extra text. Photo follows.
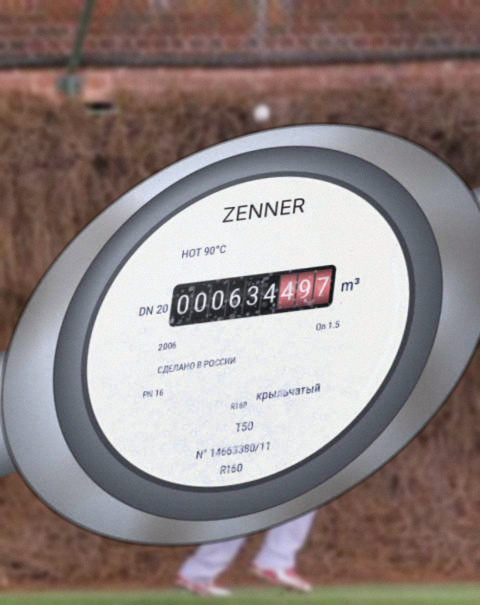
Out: 634.497,m³
